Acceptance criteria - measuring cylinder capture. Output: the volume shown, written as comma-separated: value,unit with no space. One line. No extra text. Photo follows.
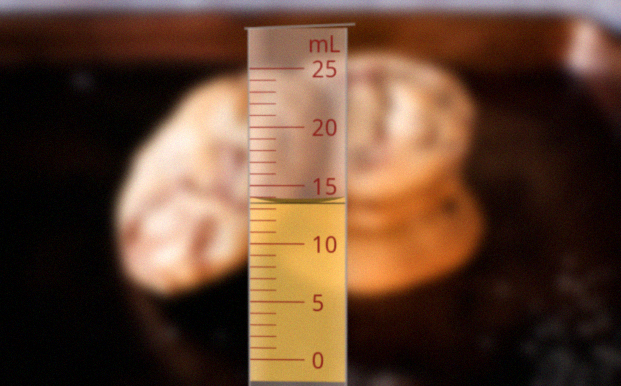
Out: 13.5,mL
